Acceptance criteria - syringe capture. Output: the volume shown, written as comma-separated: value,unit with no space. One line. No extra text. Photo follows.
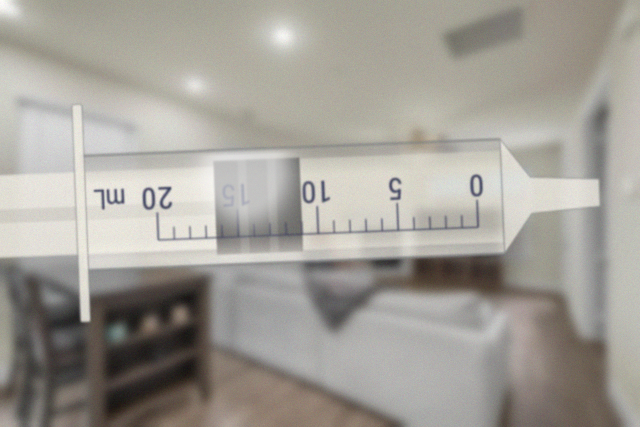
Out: 11,mL
